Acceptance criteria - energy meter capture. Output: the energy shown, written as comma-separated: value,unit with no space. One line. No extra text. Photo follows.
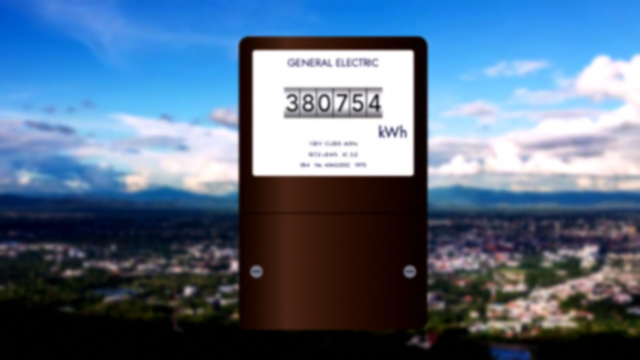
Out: 380754,kWh
